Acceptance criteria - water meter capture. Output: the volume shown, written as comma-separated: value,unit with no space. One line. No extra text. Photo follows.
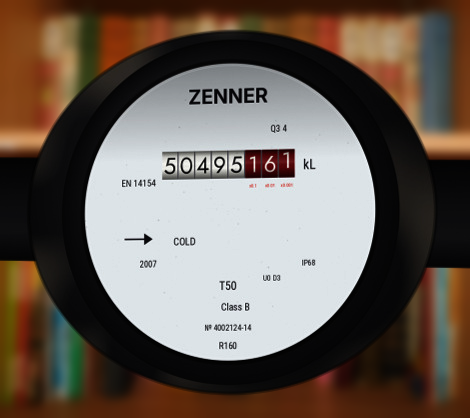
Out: 50495.161,kL
